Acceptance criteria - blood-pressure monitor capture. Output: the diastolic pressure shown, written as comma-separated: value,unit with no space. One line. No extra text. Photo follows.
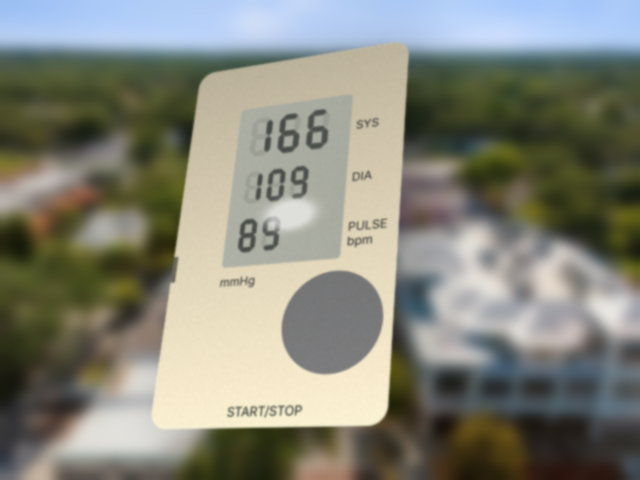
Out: 109,mmHg
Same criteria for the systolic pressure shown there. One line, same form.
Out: 166,mmHg
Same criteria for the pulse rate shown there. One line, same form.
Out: 89,bpm
